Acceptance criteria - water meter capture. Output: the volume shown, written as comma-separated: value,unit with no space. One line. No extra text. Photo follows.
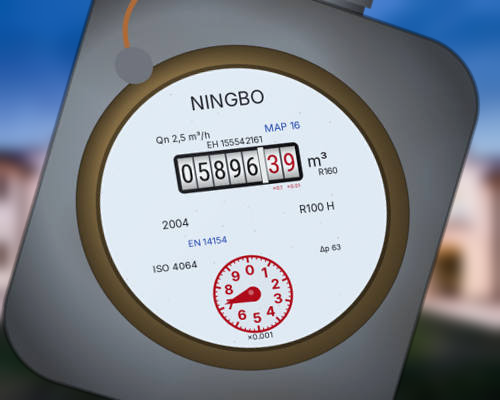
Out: 5896.397,m³
